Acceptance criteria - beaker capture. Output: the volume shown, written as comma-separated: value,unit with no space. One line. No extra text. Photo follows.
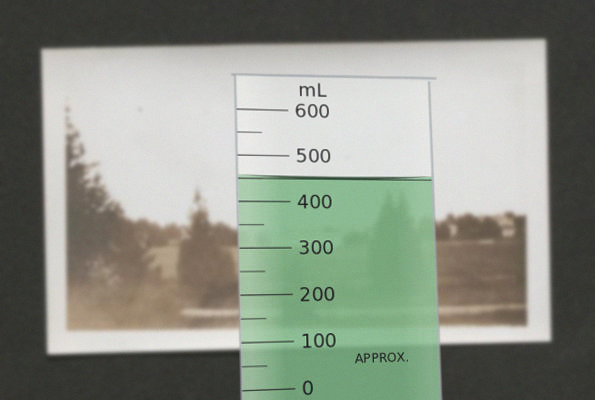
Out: 450,mL
